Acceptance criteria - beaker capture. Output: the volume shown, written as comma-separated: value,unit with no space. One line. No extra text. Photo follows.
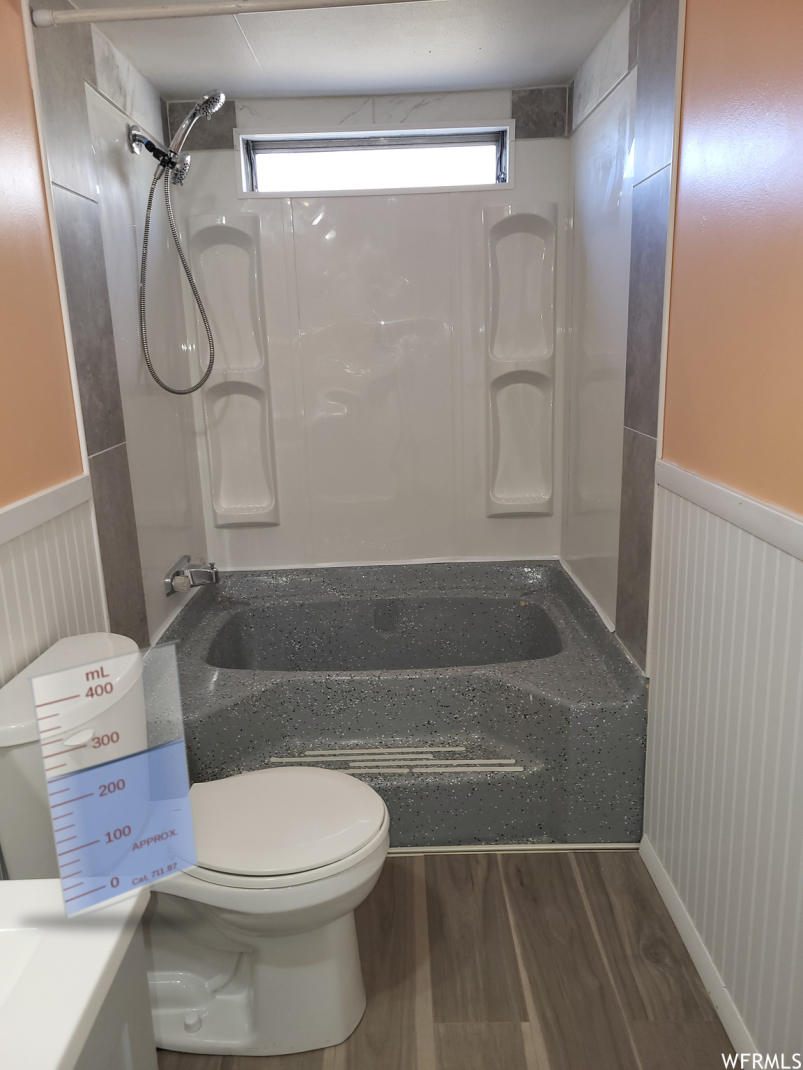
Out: 250,mL
